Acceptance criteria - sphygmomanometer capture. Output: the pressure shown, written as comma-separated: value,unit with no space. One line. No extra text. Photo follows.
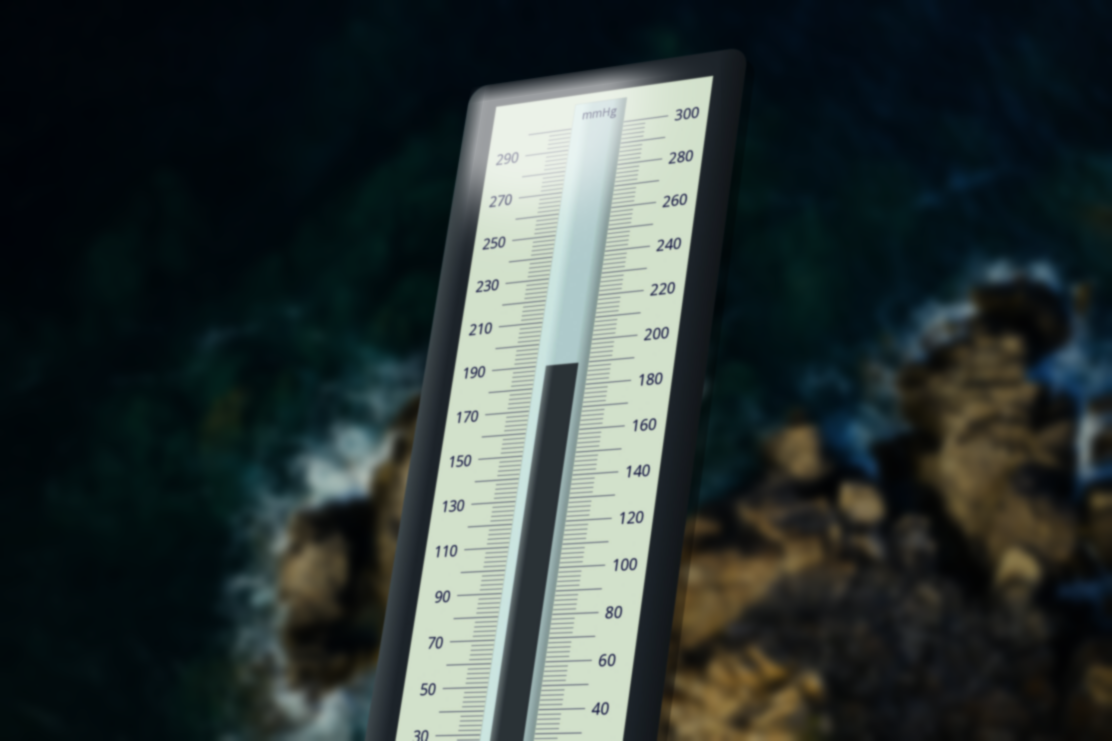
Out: 190,mmHg
